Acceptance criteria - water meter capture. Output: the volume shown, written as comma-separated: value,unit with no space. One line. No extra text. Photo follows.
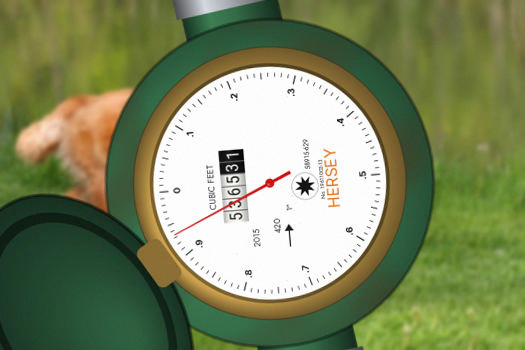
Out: 536530.93,ft³
